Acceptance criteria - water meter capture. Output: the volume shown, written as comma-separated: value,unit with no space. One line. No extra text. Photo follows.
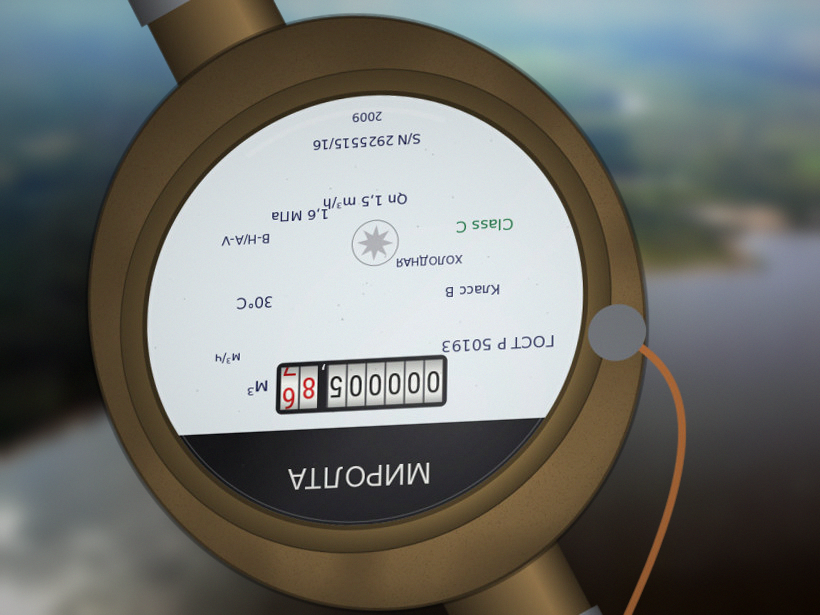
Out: 5.86,m³
